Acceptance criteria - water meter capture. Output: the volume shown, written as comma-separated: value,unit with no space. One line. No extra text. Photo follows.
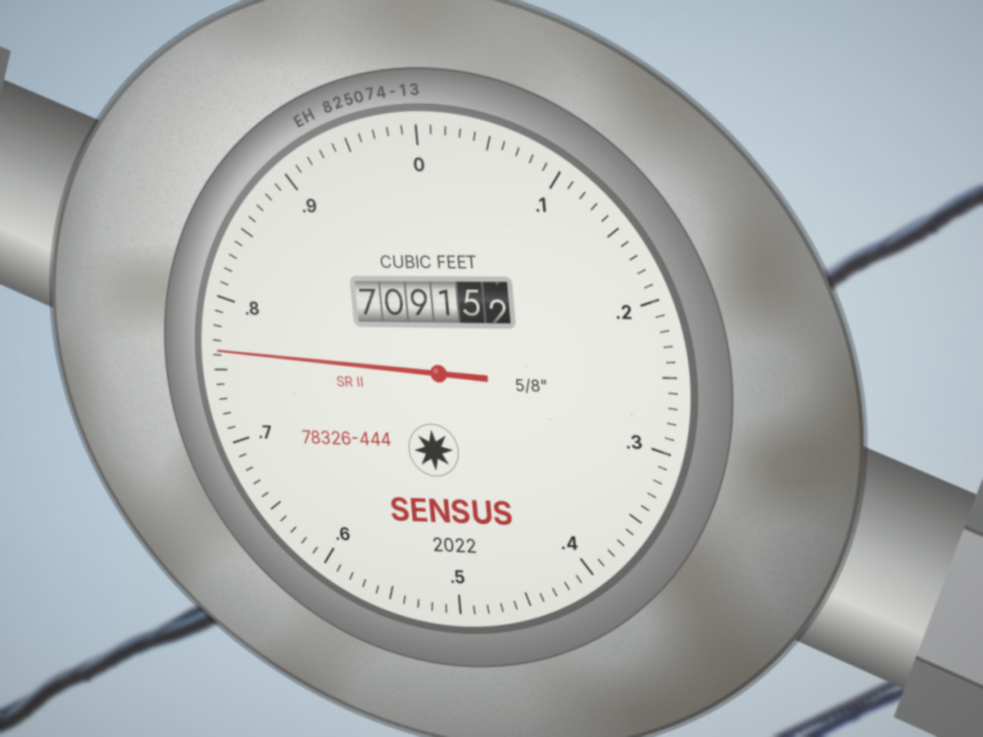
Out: 709151.76,ft³
